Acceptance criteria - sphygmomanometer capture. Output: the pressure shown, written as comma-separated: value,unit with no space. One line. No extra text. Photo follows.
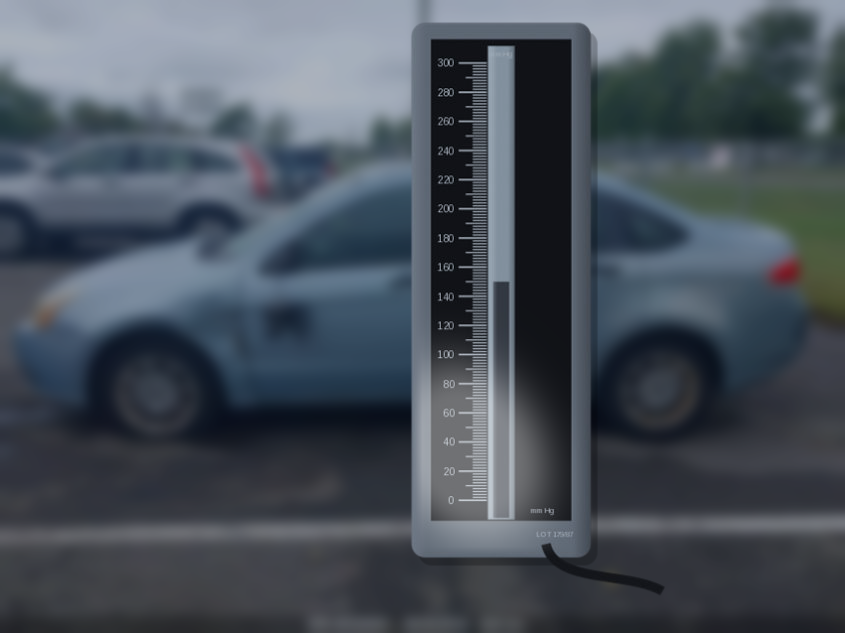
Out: 150,mmHg
